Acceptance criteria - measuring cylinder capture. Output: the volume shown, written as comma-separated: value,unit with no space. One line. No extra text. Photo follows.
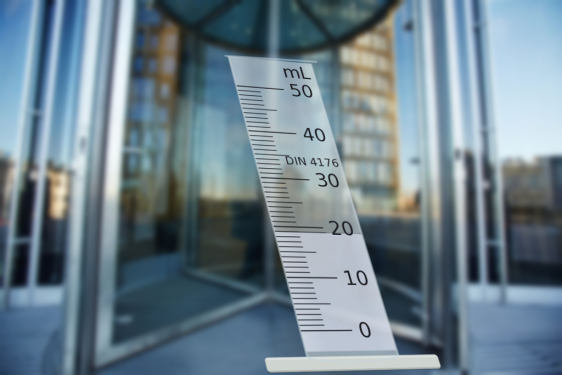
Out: 19,mL
